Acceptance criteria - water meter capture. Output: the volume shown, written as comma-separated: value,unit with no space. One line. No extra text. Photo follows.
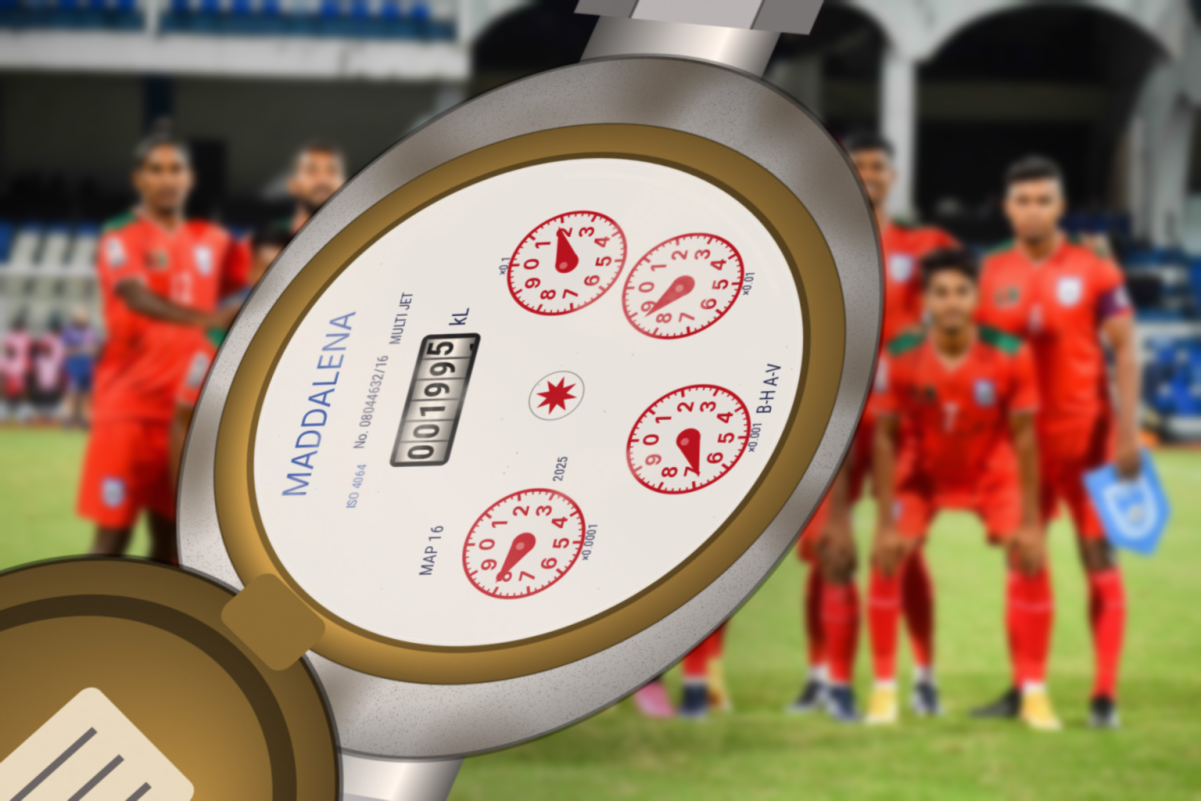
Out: 1995.1868,kL
